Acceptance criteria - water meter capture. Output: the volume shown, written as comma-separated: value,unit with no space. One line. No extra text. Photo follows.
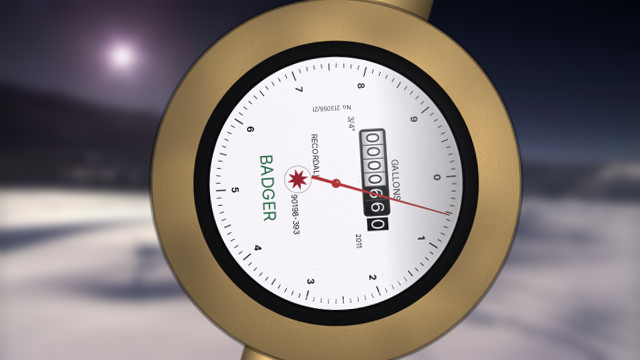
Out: 660.5,gal
